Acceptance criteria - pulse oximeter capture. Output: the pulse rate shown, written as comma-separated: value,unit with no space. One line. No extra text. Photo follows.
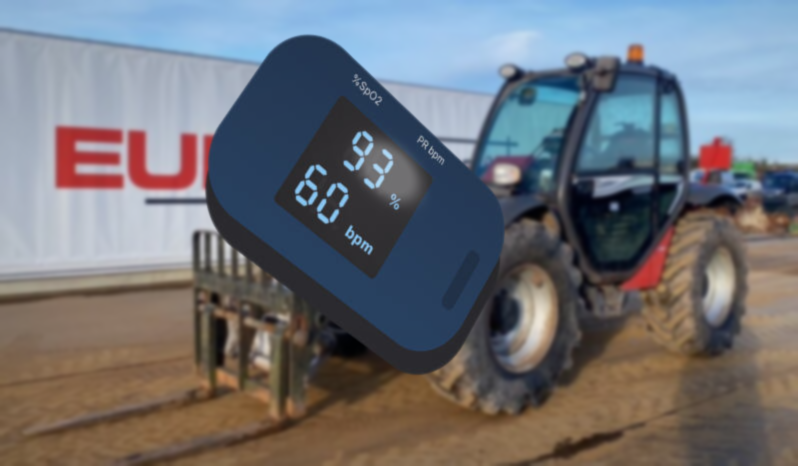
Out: 60,bpm
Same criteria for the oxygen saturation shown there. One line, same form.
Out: 93,%
